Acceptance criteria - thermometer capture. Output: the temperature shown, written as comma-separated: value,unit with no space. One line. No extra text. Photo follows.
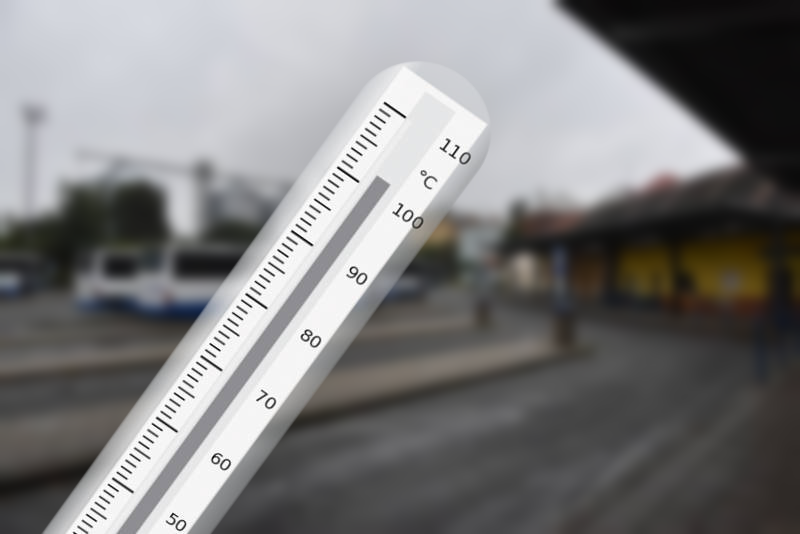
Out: 102,°C
